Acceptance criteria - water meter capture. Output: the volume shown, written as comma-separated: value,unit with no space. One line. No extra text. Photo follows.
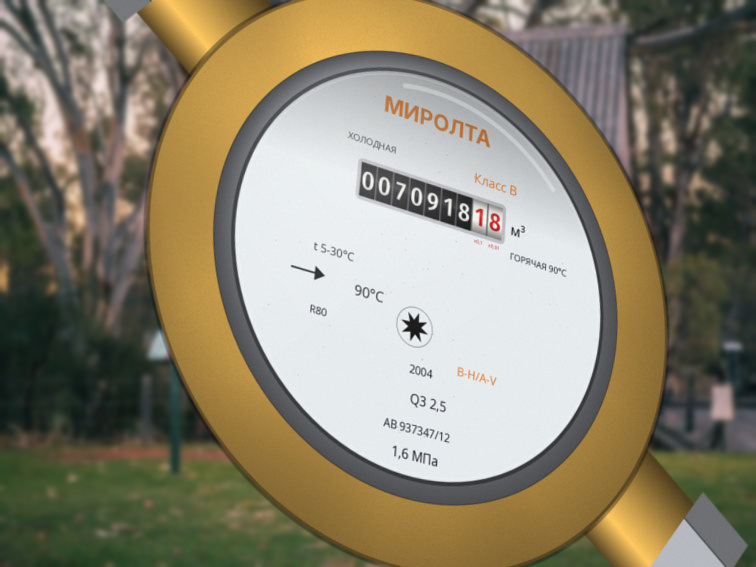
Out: 70918.18,m³
